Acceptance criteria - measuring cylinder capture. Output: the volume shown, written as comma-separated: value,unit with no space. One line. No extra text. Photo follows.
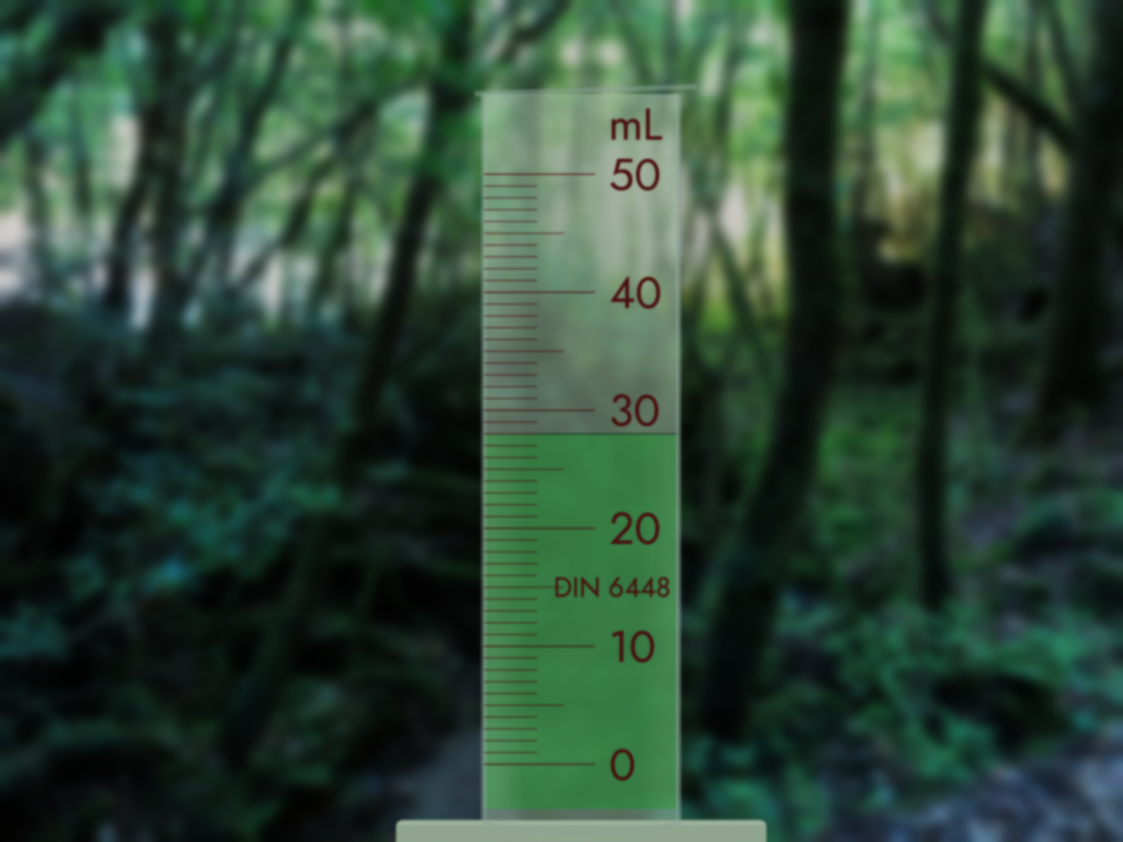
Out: 28,mL
